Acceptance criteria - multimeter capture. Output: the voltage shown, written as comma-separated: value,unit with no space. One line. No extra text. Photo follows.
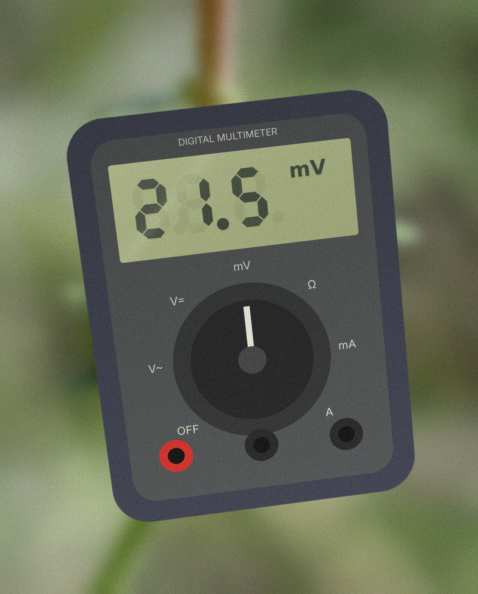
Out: 21.5,mV
